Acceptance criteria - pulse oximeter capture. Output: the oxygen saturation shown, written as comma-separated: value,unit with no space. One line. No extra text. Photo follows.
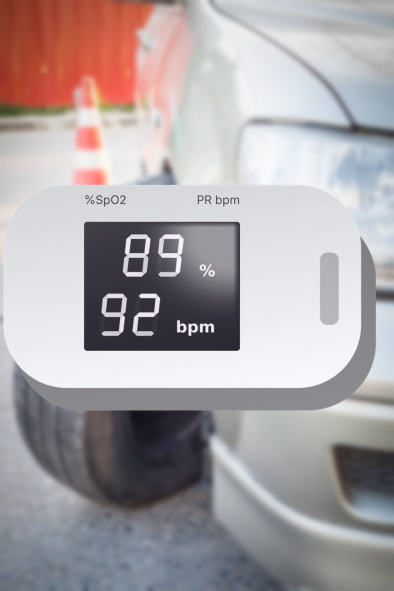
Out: 89,%
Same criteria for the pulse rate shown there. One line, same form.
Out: 92,bpm
